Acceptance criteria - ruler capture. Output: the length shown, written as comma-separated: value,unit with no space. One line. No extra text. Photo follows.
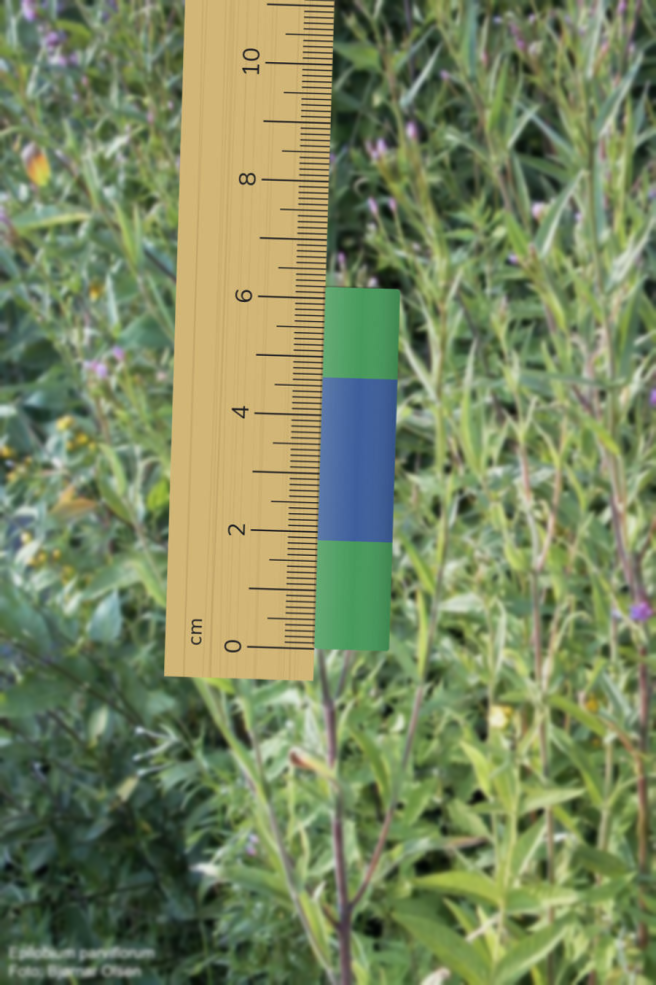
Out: 6.2,cm
